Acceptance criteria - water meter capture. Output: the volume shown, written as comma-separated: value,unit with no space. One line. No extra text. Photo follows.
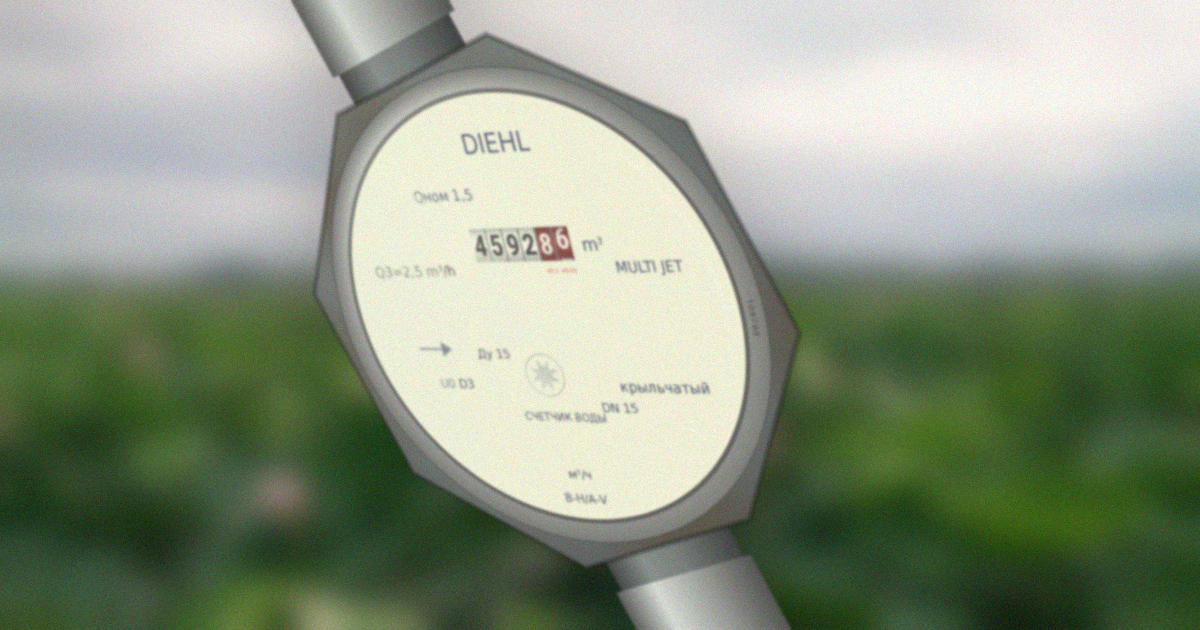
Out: 4592.86,m³
